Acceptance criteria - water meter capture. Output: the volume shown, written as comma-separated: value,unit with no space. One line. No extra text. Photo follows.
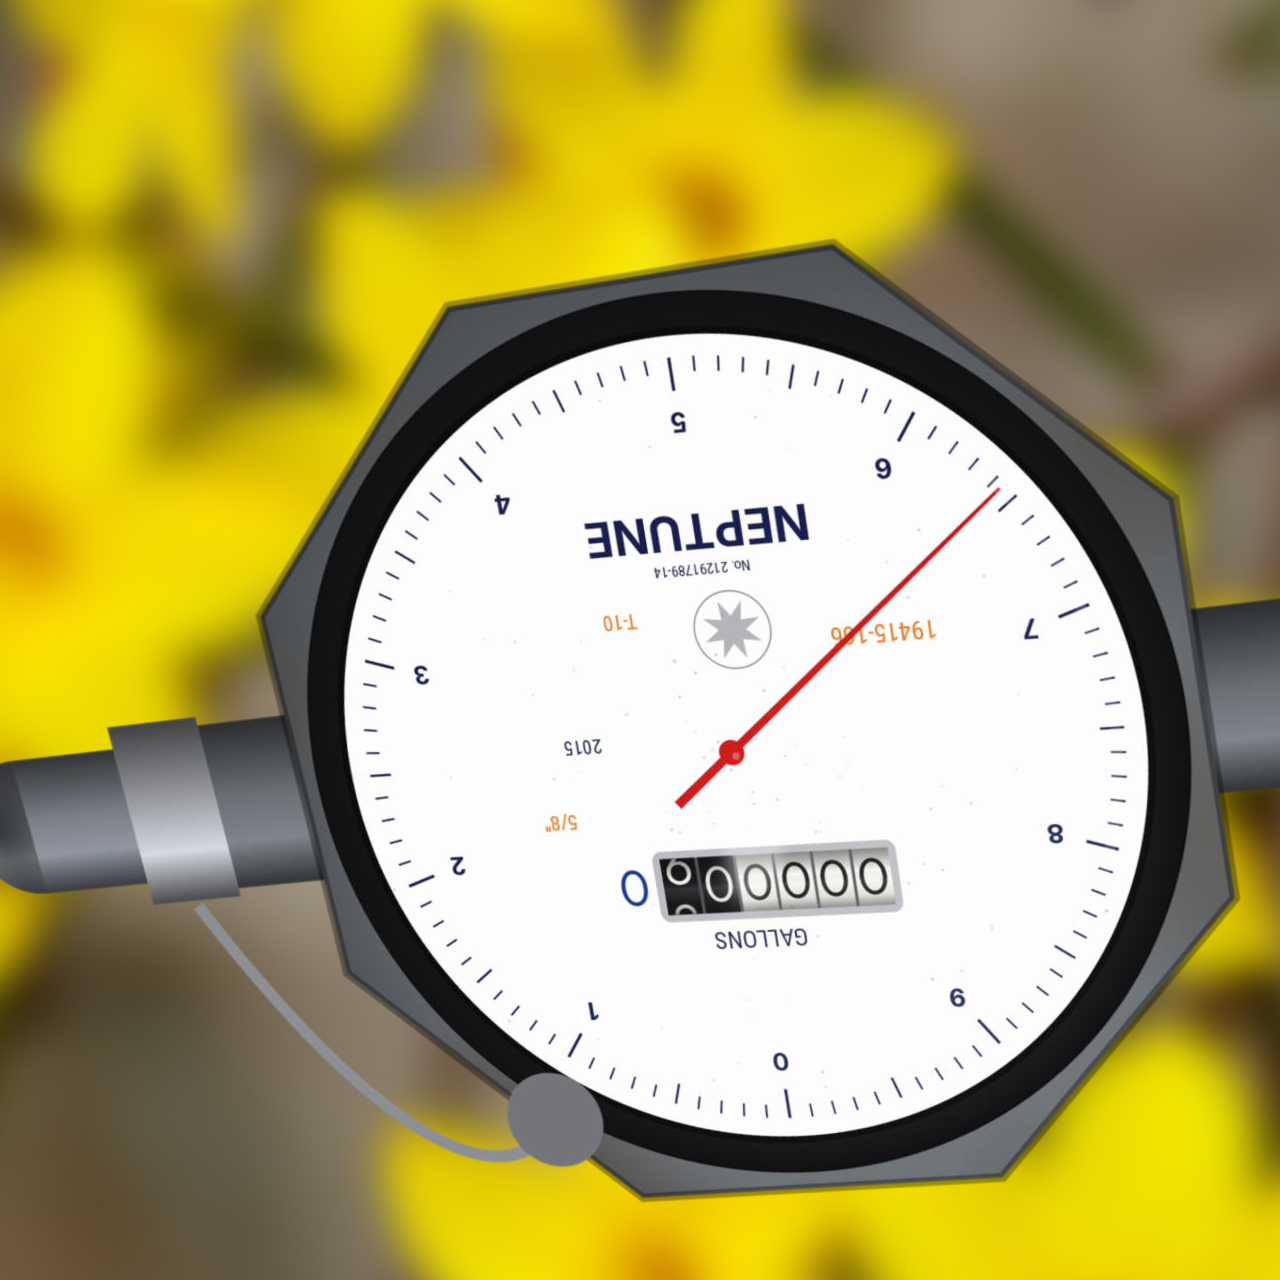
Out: 86.4,gal
